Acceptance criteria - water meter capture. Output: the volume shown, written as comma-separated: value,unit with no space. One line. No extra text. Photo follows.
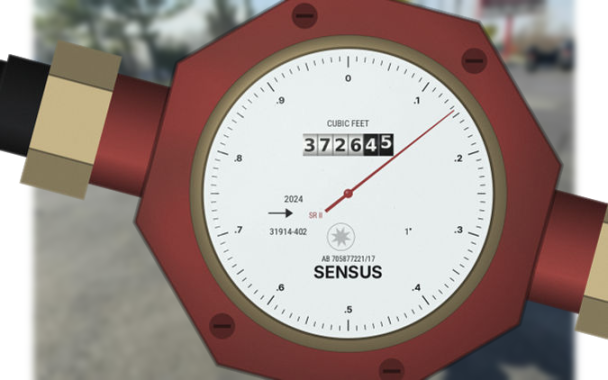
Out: 372645.14,ft³
